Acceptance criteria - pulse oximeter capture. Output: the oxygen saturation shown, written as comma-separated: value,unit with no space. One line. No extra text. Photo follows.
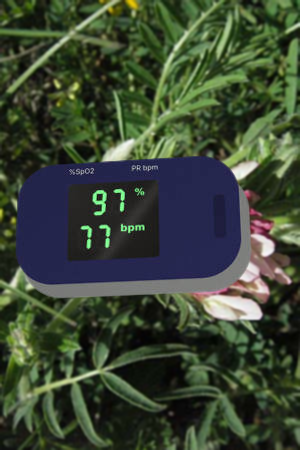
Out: 97,%
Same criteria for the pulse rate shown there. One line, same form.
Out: 77,bpm
